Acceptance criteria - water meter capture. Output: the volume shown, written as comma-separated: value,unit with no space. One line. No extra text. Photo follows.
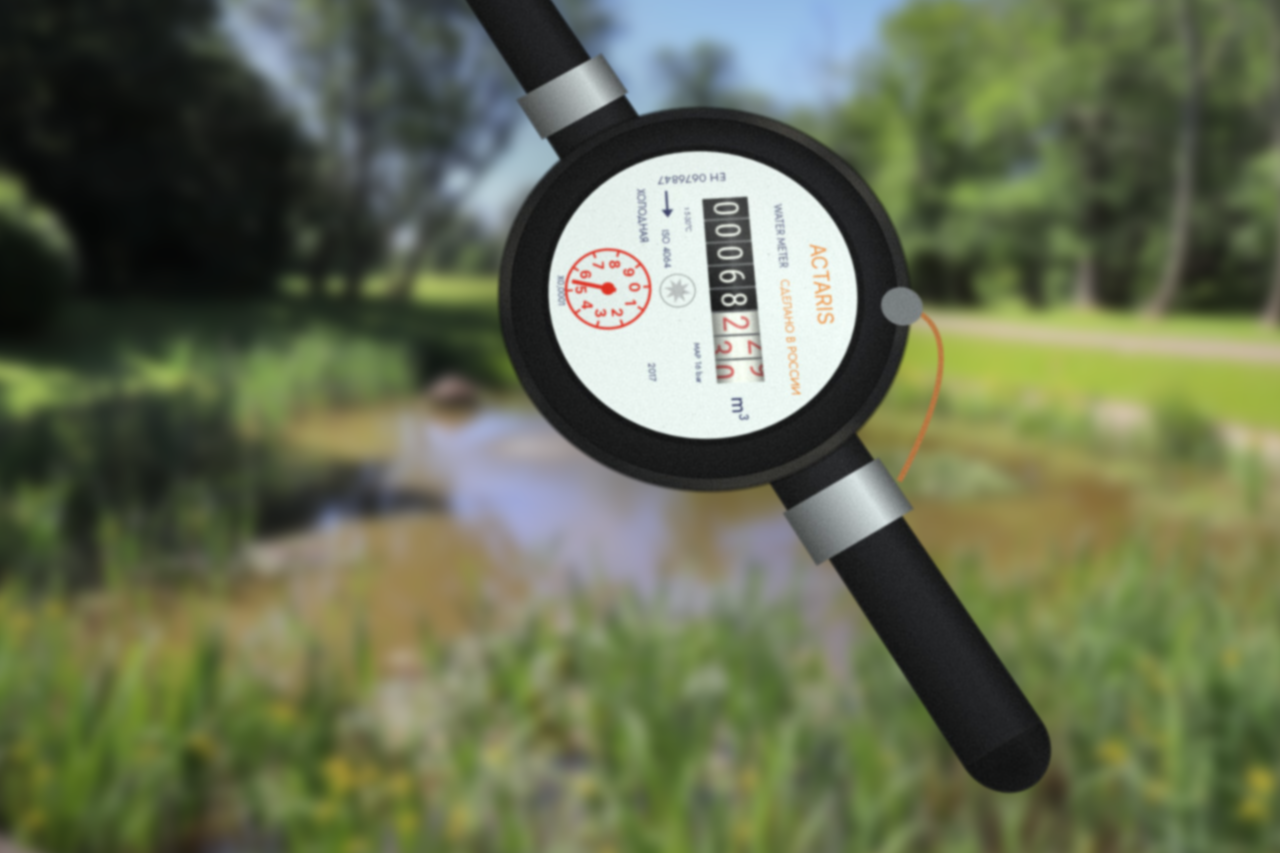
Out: 68.2295,m³
